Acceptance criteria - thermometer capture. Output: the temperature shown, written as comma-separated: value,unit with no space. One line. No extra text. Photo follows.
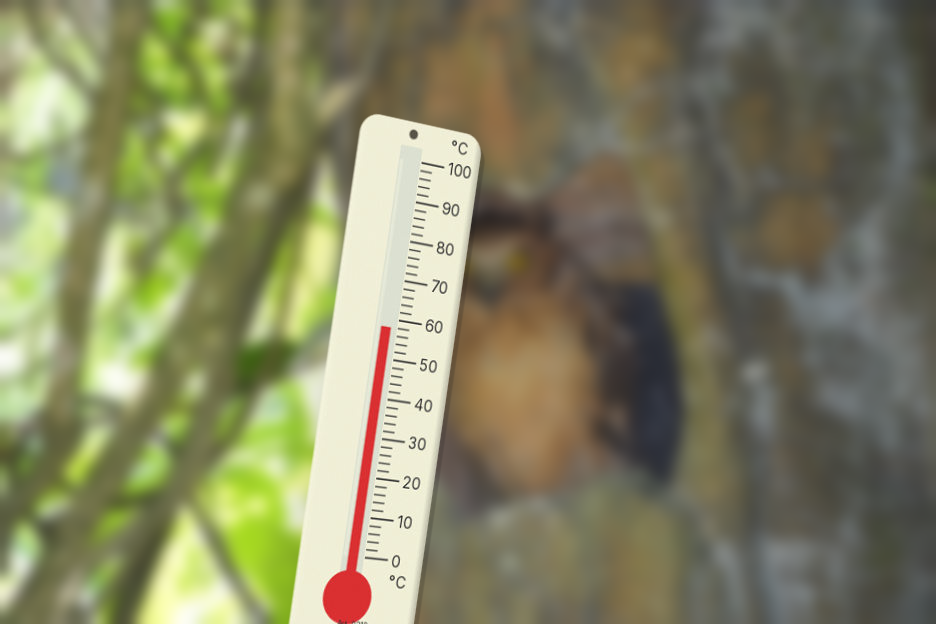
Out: 58,°C
